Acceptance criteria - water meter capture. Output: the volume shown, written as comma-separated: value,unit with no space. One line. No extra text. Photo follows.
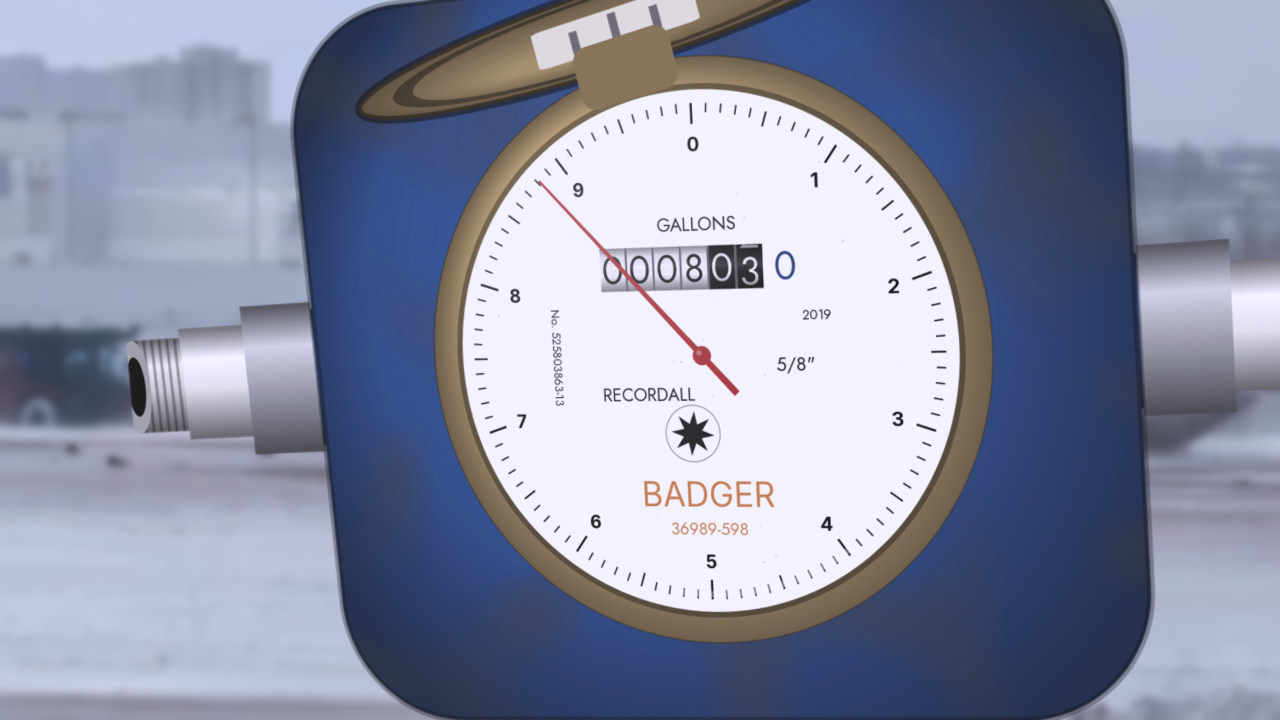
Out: 8028.8,gal
